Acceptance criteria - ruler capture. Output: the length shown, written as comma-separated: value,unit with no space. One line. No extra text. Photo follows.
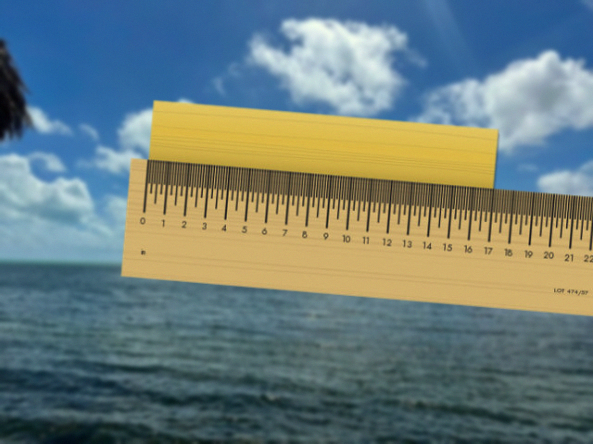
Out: 17,in
